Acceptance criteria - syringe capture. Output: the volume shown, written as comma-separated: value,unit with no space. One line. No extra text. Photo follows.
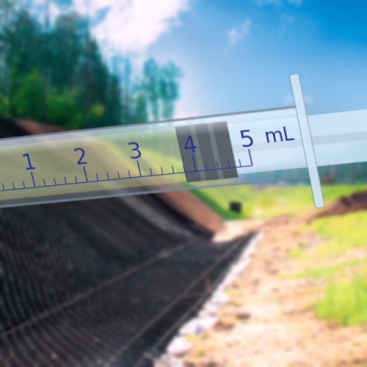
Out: 3.8,mL
